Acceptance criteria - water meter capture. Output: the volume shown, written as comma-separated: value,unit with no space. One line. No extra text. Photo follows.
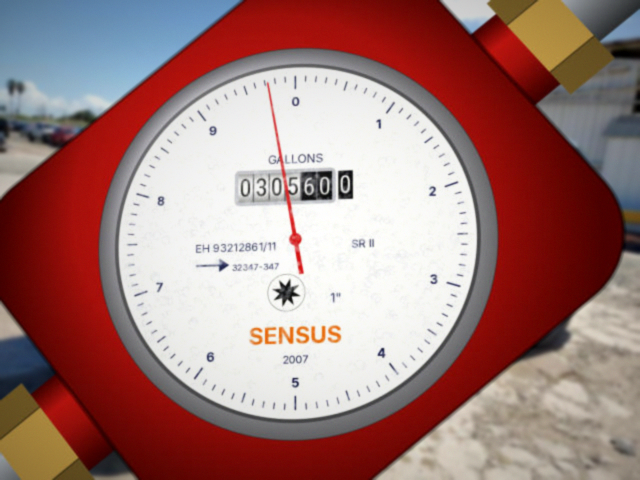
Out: 305599.7,gal
